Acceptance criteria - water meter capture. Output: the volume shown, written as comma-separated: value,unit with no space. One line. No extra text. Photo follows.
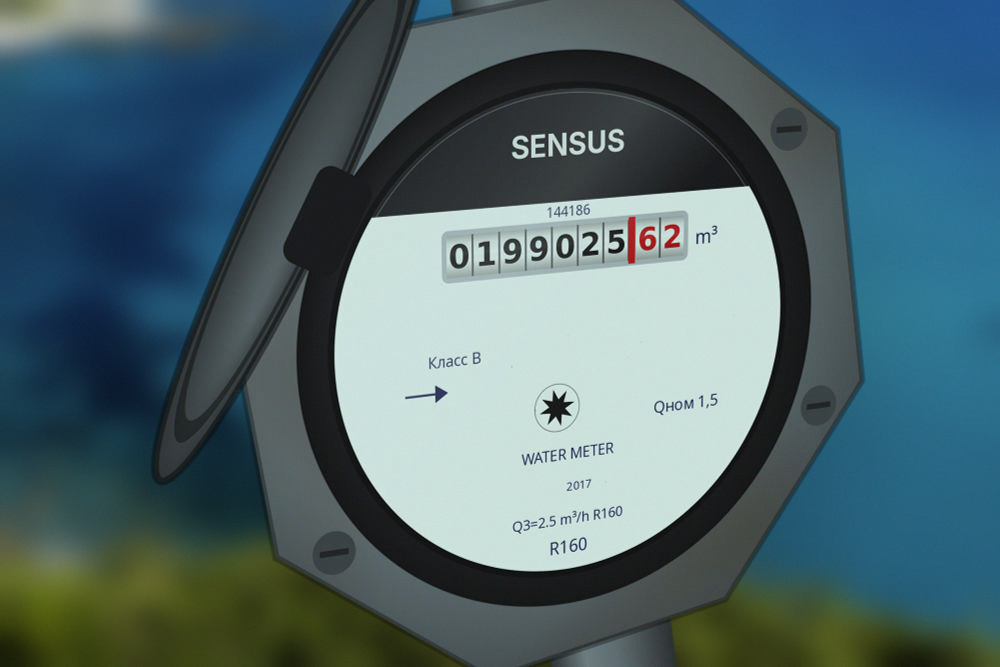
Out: 199025.62,m³
